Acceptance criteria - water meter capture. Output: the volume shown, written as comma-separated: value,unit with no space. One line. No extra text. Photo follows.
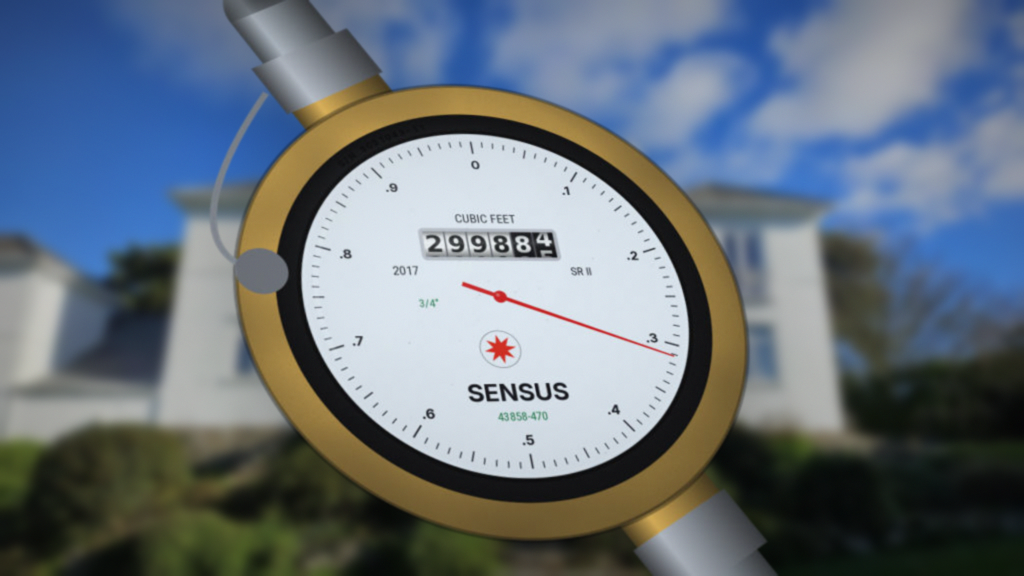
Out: 299884.31,ft³
